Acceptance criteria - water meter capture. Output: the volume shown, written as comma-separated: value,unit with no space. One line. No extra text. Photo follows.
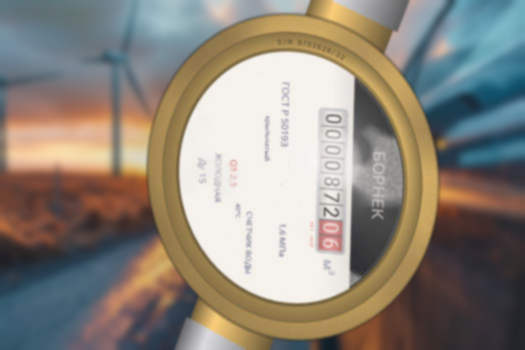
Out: 872.06,m³
